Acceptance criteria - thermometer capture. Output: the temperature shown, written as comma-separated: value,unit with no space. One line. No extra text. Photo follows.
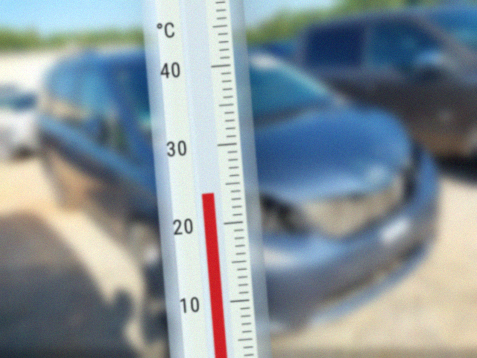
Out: 24,°C
